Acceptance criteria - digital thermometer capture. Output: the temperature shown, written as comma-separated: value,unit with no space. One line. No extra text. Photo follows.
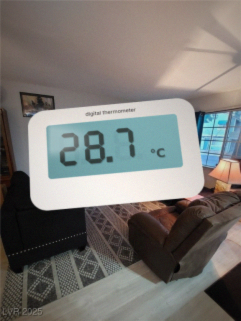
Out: 28.7,°C
